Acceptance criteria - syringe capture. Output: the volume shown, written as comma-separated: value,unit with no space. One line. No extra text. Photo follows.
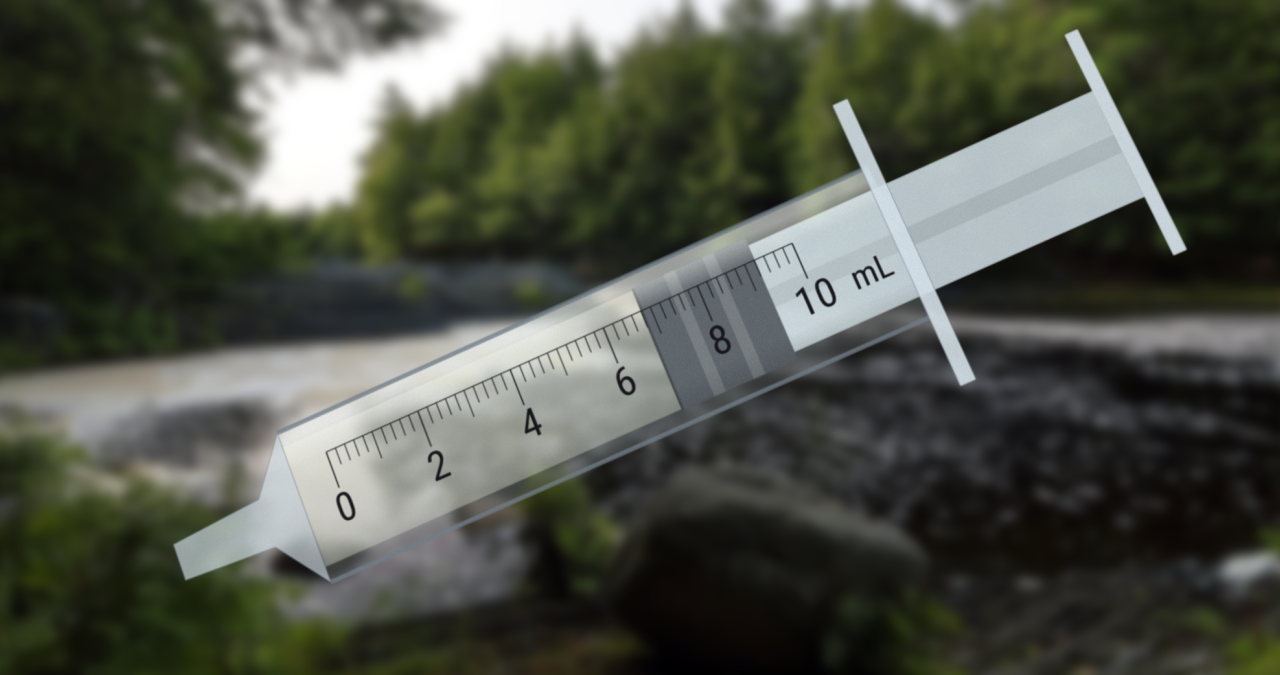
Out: 6.8,mL
